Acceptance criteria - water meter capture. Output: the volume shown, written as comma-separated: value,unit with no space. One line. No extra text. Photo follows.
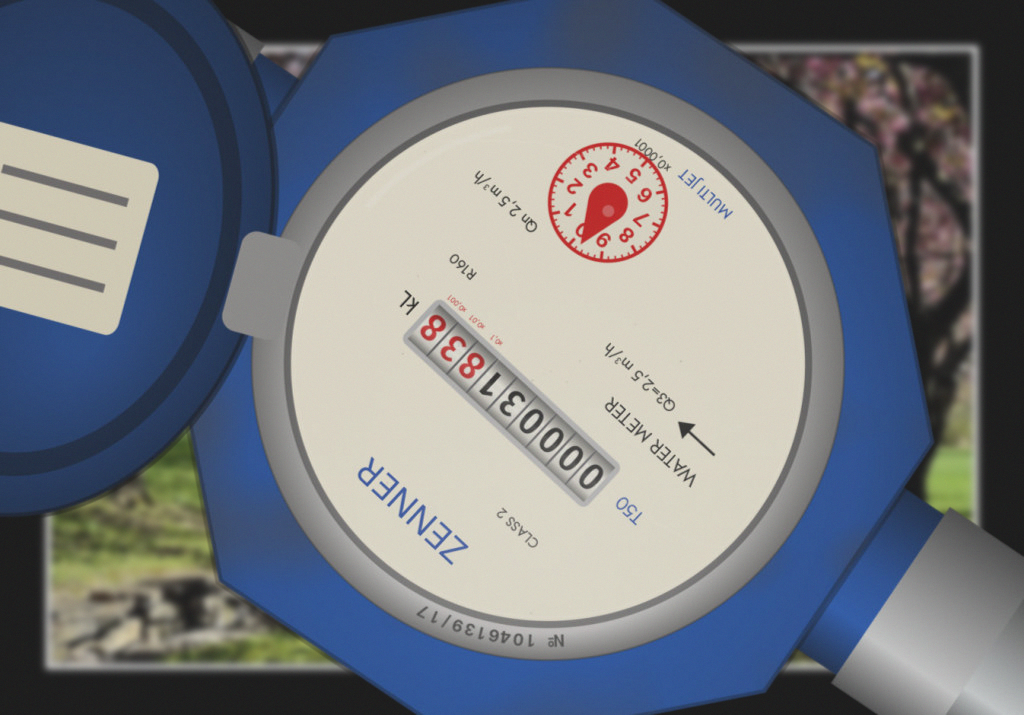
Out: 31.8379,kL
